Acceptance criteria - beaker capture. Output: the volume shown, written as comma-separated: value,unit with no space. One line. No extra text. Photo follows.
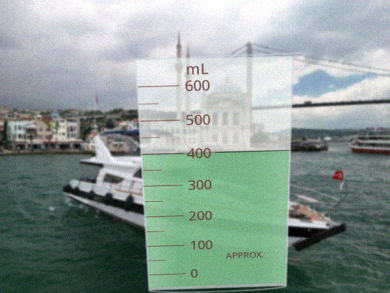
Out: 400,mL
